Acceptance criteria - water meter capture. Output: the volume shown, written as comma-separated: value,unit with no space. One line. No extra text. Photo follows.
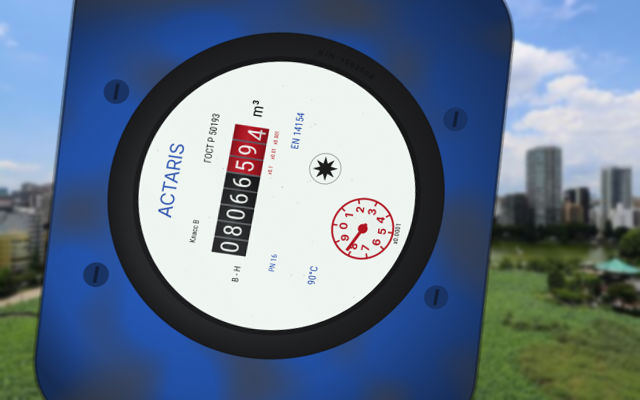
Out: 8066.5938,m³
